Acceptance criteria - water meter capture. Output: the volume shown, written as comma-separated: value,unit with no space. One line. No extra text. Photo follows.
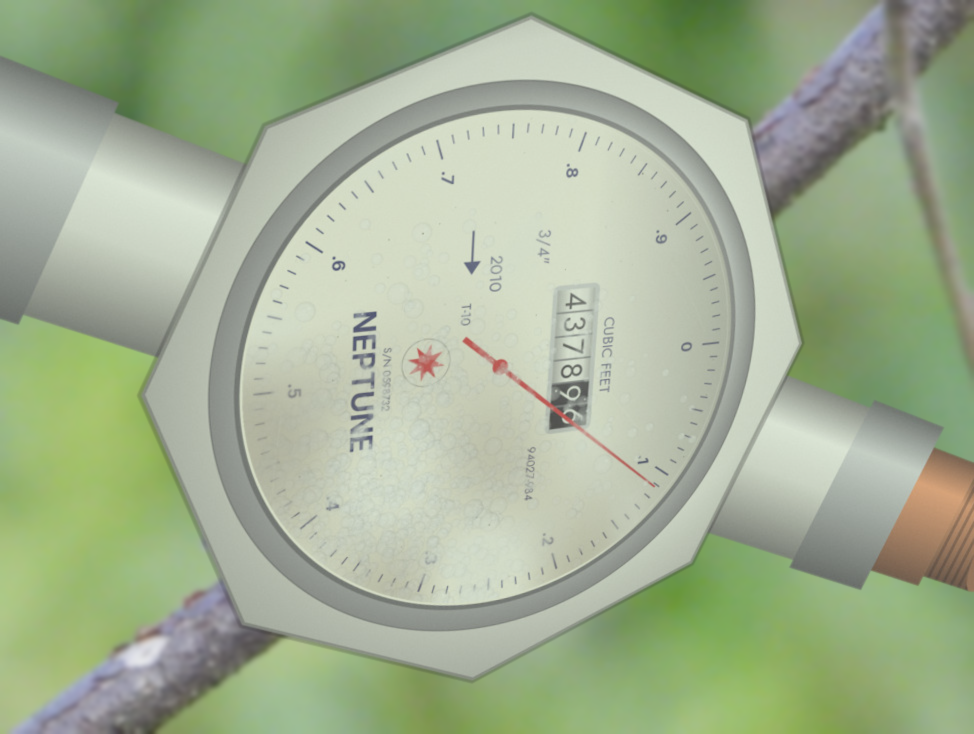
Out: 437896.11,ft³
